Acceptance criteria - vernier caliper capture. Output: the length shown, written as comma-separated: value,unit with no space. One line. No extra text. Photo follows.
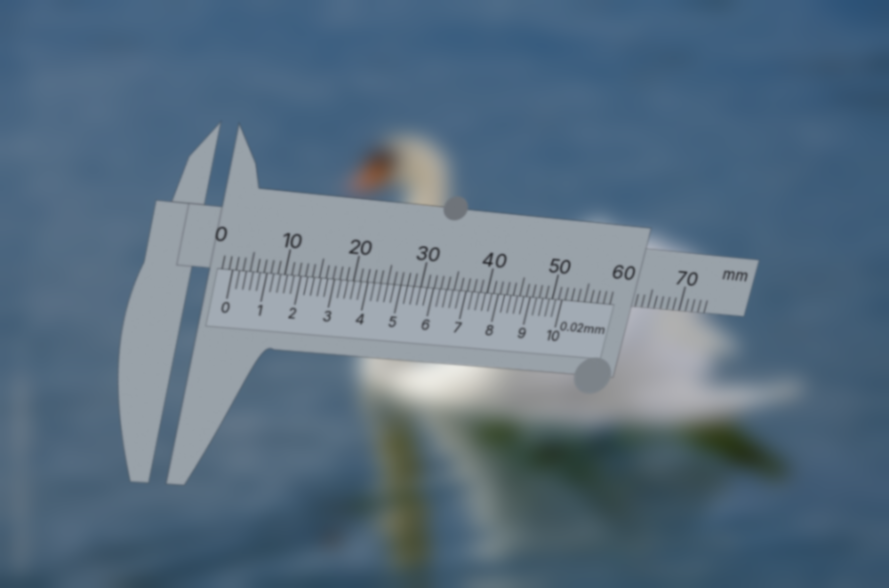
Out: 2.5,mm
